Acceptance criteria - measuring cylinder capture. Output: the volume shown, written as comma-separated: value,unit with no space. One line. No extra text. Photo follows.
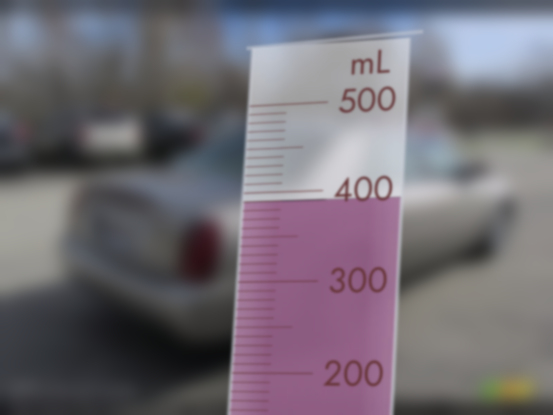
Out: 390,mL
